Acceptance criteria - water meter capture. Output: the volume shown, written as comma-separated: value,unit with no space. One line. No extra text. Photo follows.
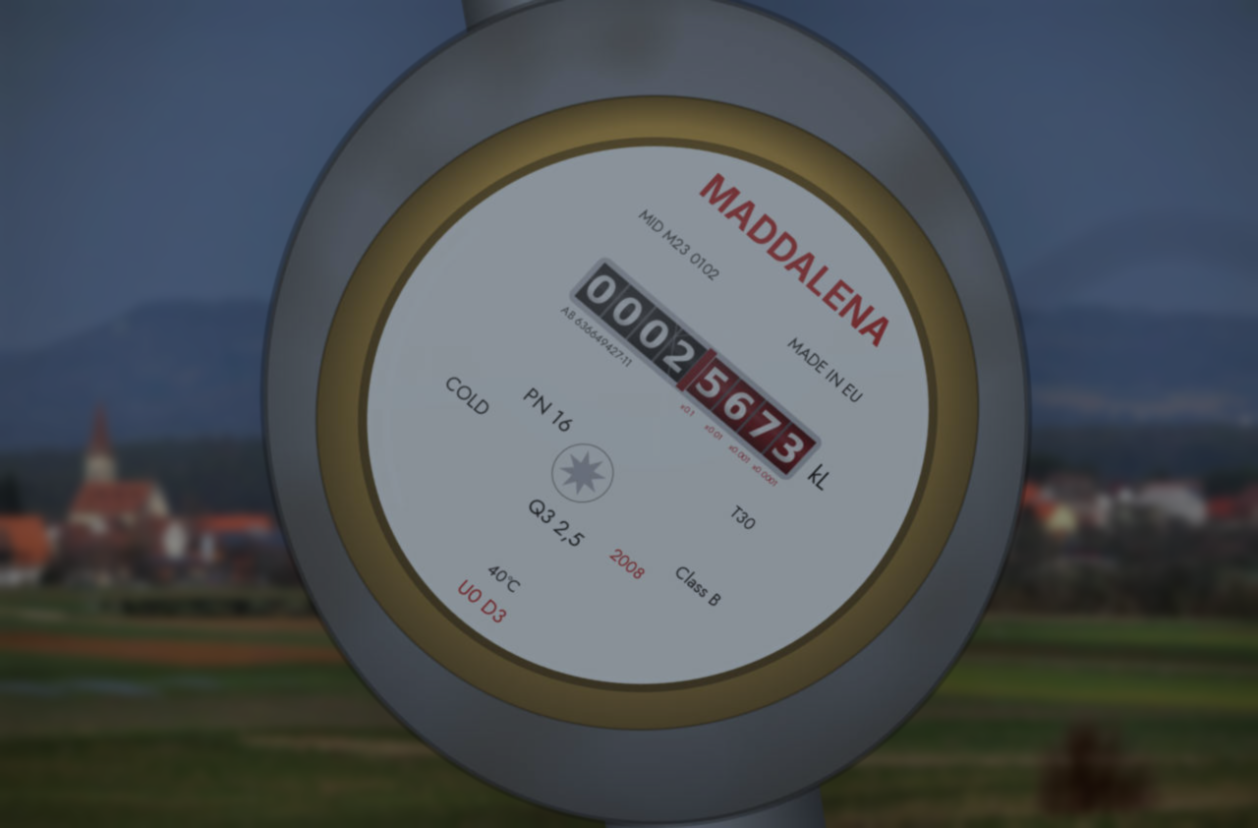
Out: 2.5673,kL
